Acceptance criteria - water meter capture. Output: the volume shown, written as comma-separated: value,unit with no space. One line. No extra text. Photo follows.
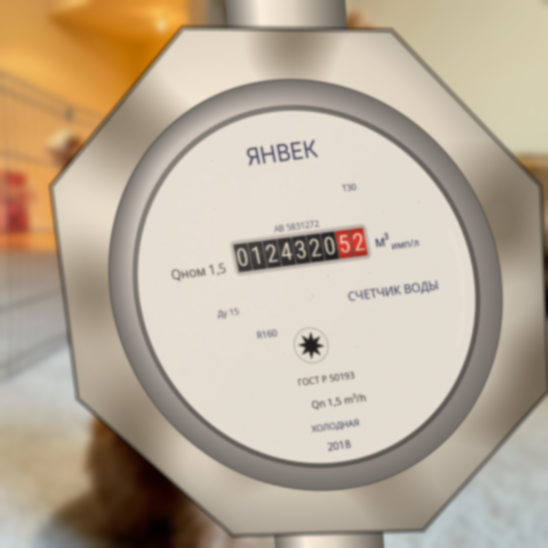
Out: 124320.52,m³
